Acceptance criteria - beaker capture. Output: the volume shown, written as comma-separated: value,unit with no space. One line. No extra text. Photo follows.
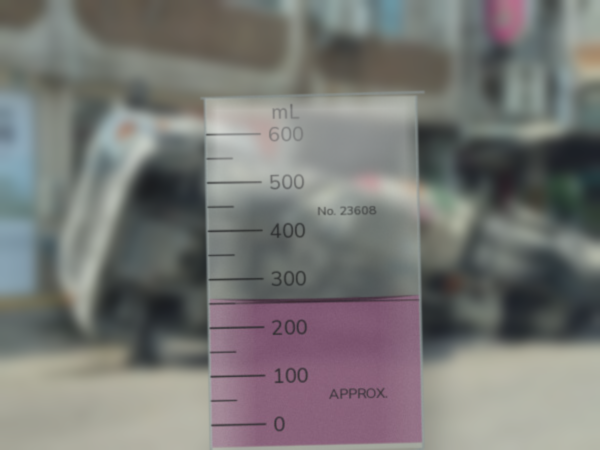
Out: 250,mL
